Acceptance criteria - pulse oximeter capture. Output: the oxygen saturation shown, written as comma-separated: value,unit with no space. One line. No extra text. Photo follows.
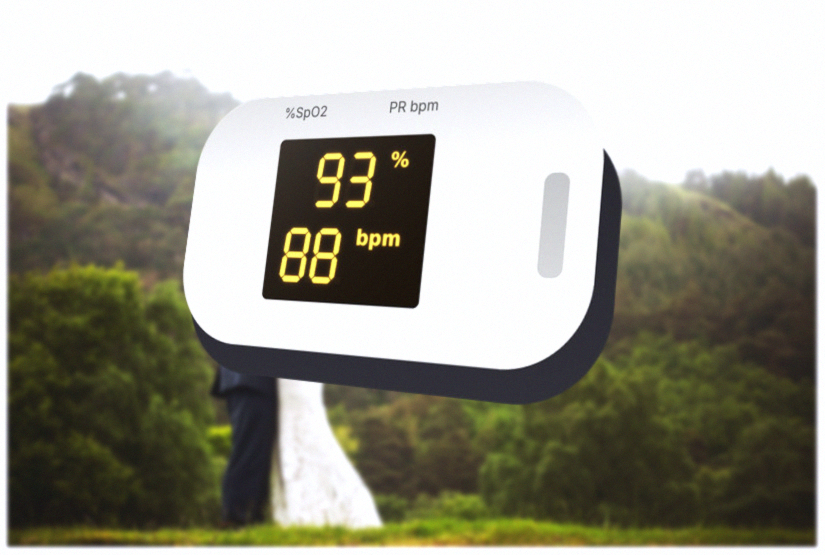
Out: 93,%
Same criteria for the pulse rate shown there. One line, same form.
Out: 88,bpm
